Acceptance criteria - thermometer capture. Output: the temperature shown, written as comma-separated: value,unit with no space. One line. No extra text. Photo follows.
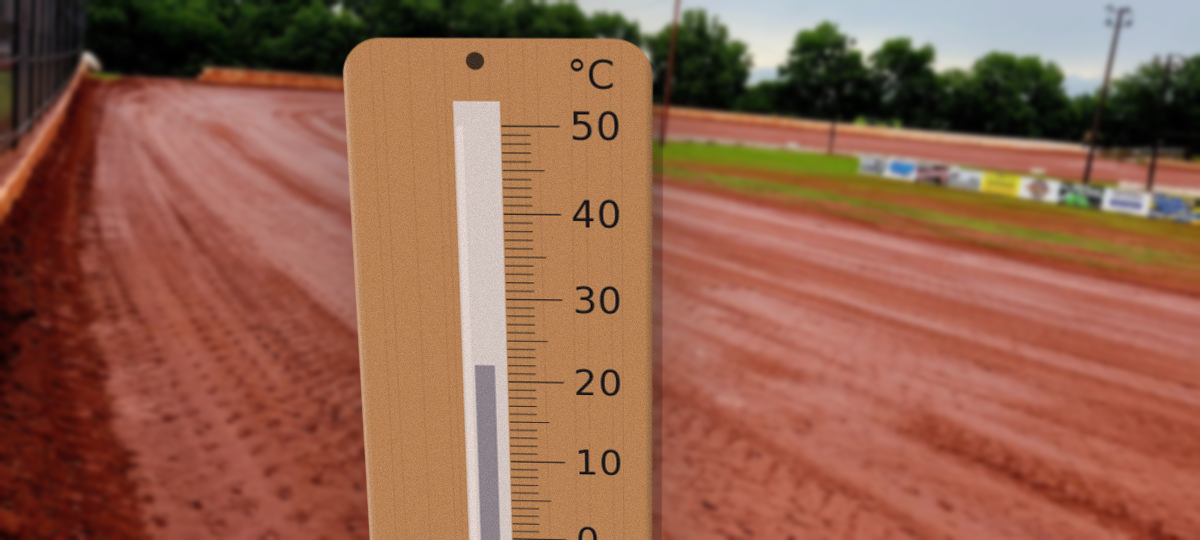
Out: 22,°C
